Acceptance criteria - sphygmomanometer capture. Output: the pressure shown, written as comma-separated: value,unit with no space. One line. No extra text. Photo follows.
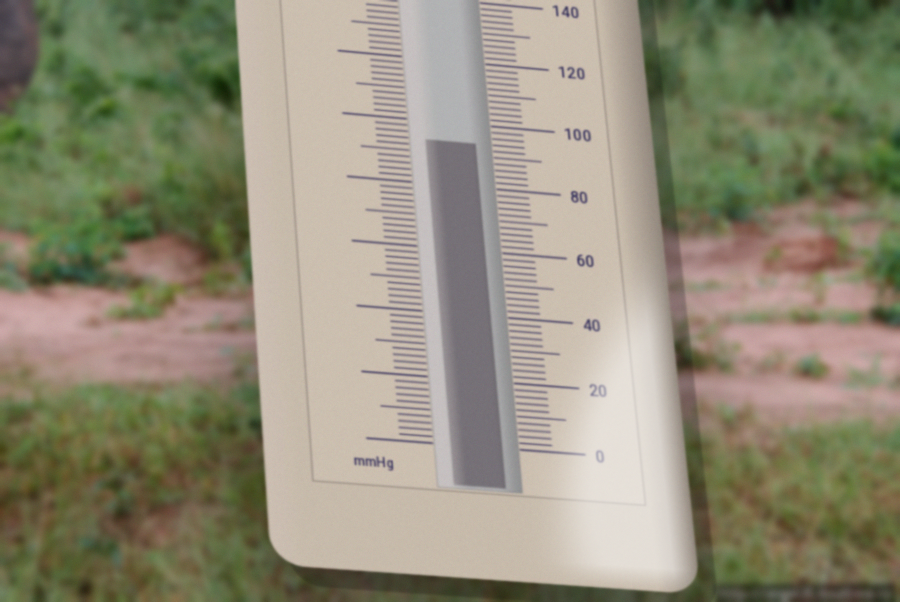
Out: 94,mmHg
